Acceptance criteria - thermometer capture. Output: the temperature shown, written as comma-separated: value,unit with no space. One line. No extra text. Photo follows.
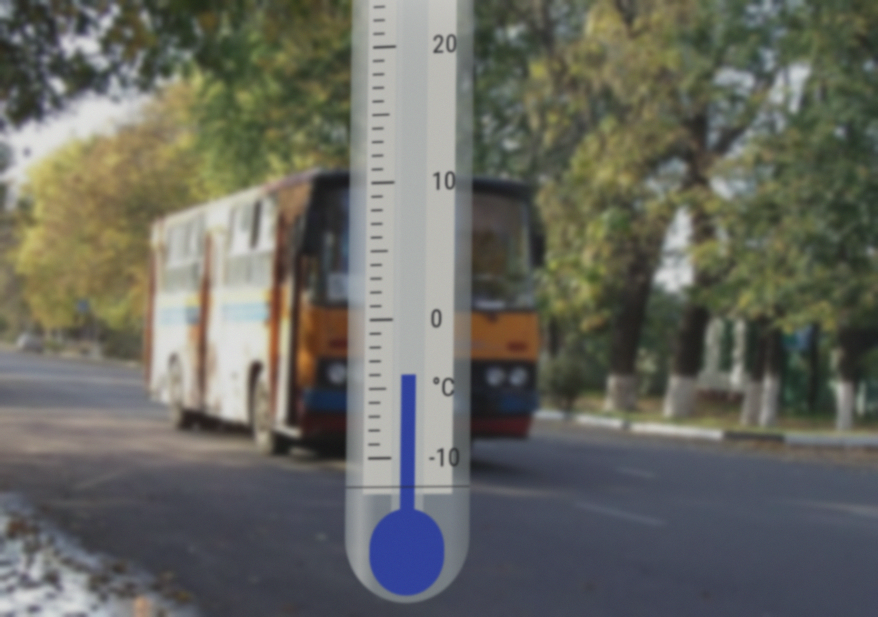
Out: -4,°C
